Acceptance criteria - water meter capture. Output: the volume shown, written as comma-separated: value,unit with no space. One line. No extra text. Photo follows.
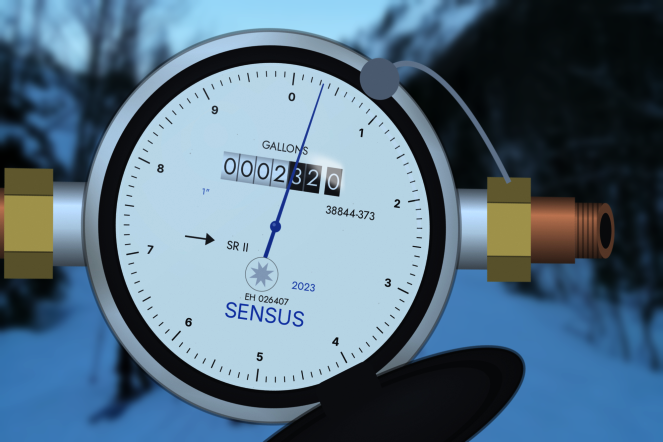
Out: 2320.3,gal
